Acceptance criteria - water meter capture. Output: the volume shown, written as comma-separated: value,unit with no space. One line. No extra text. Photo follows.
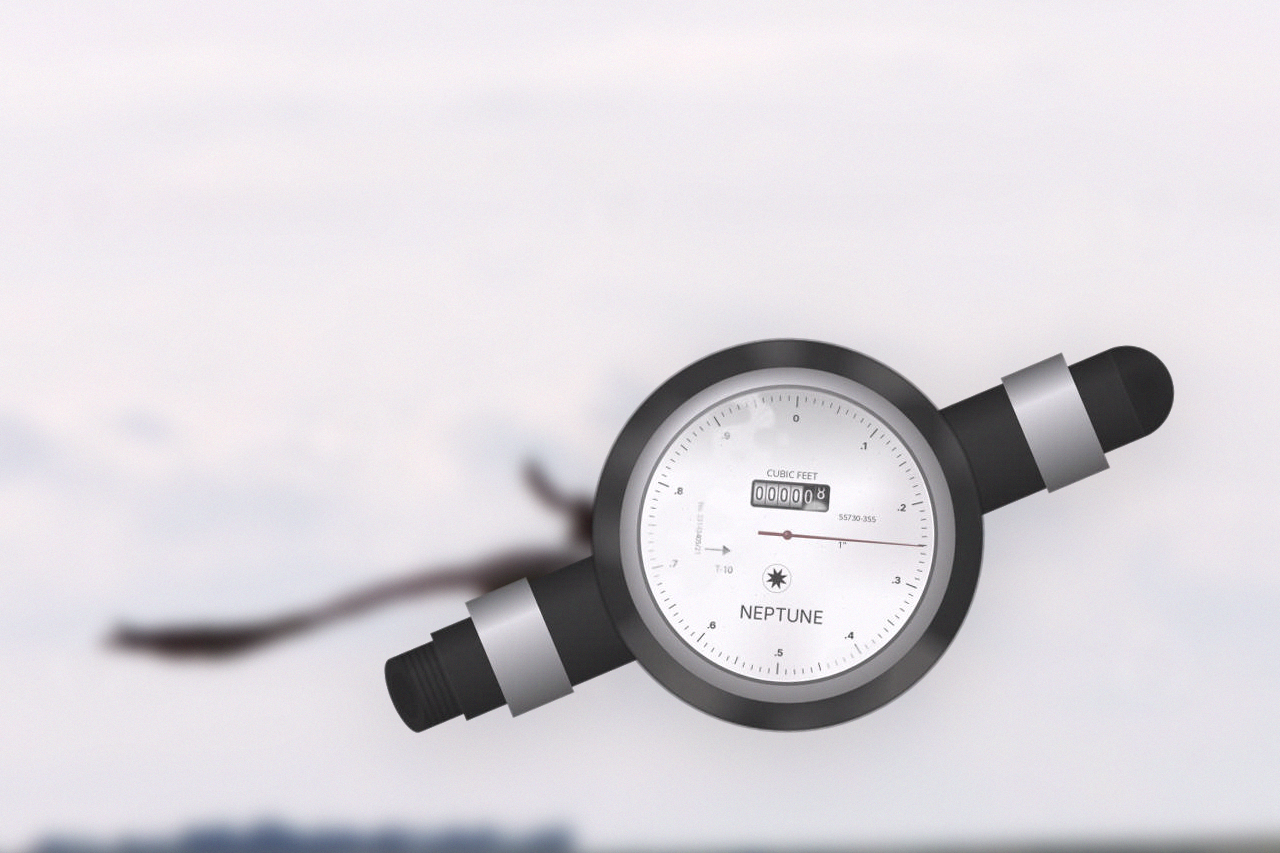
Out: 8.25,ft³
